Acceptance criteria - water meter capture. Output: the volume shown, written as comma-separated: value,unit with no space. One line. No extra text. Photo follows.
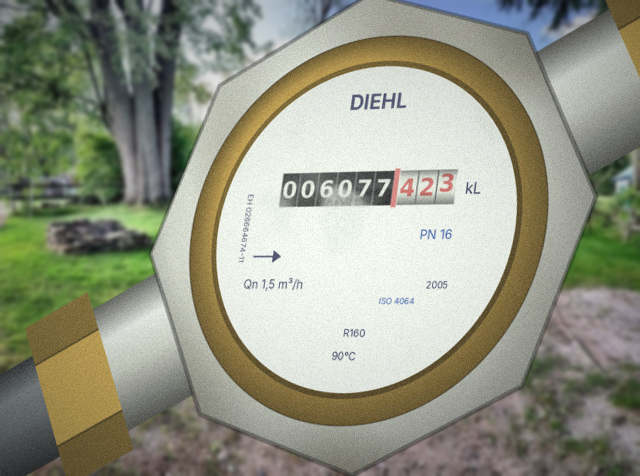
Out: 6077.423,kL
